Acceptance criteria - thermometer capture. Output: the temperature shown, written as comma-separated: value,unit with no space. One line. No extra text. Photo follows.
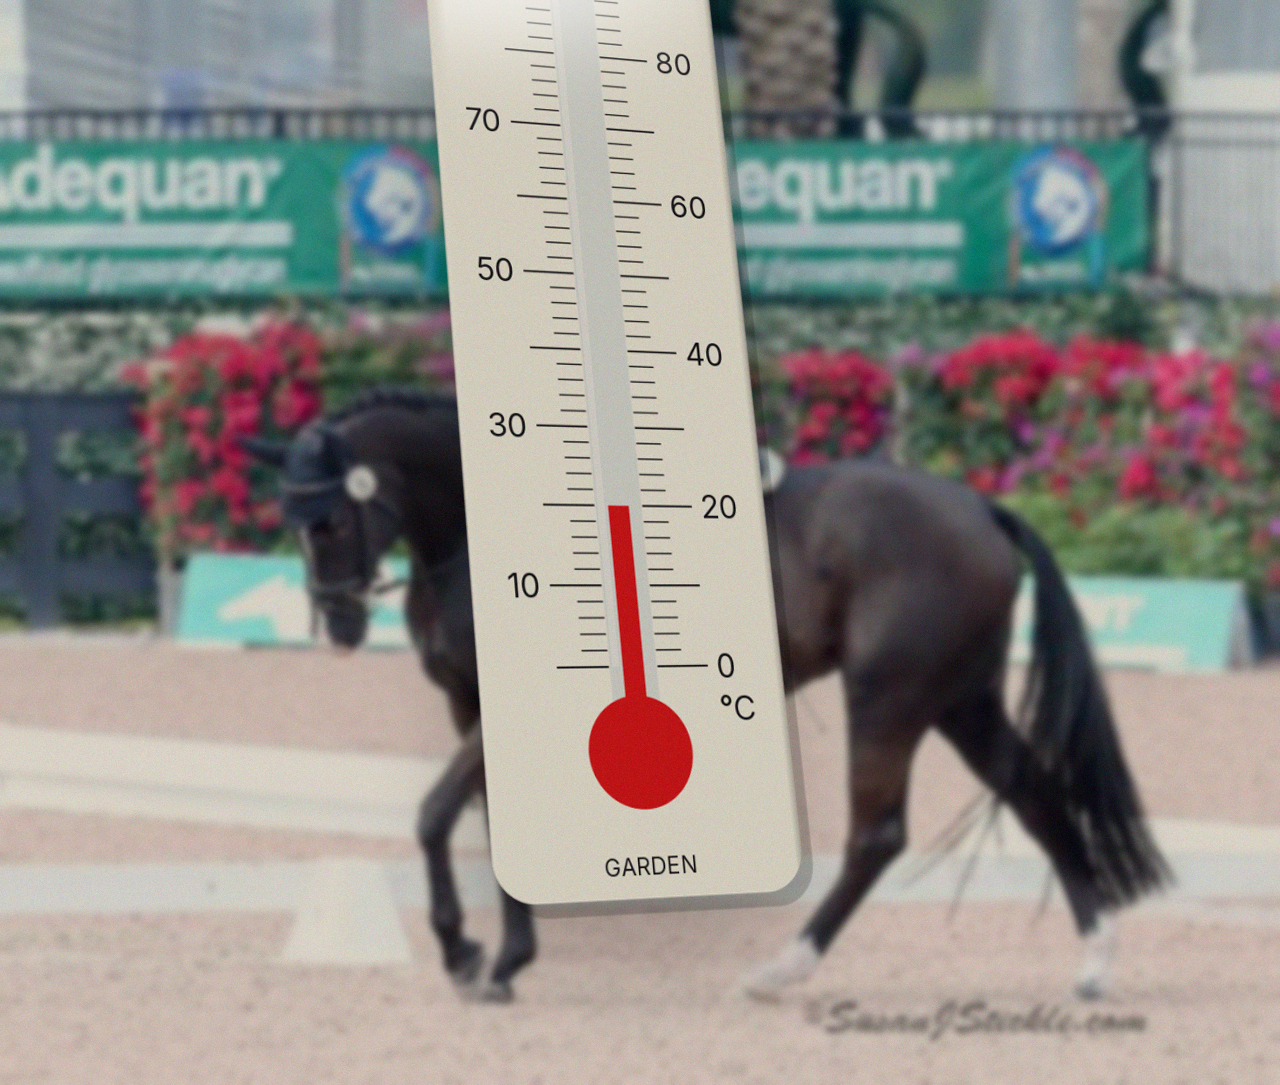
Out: 20,°C
